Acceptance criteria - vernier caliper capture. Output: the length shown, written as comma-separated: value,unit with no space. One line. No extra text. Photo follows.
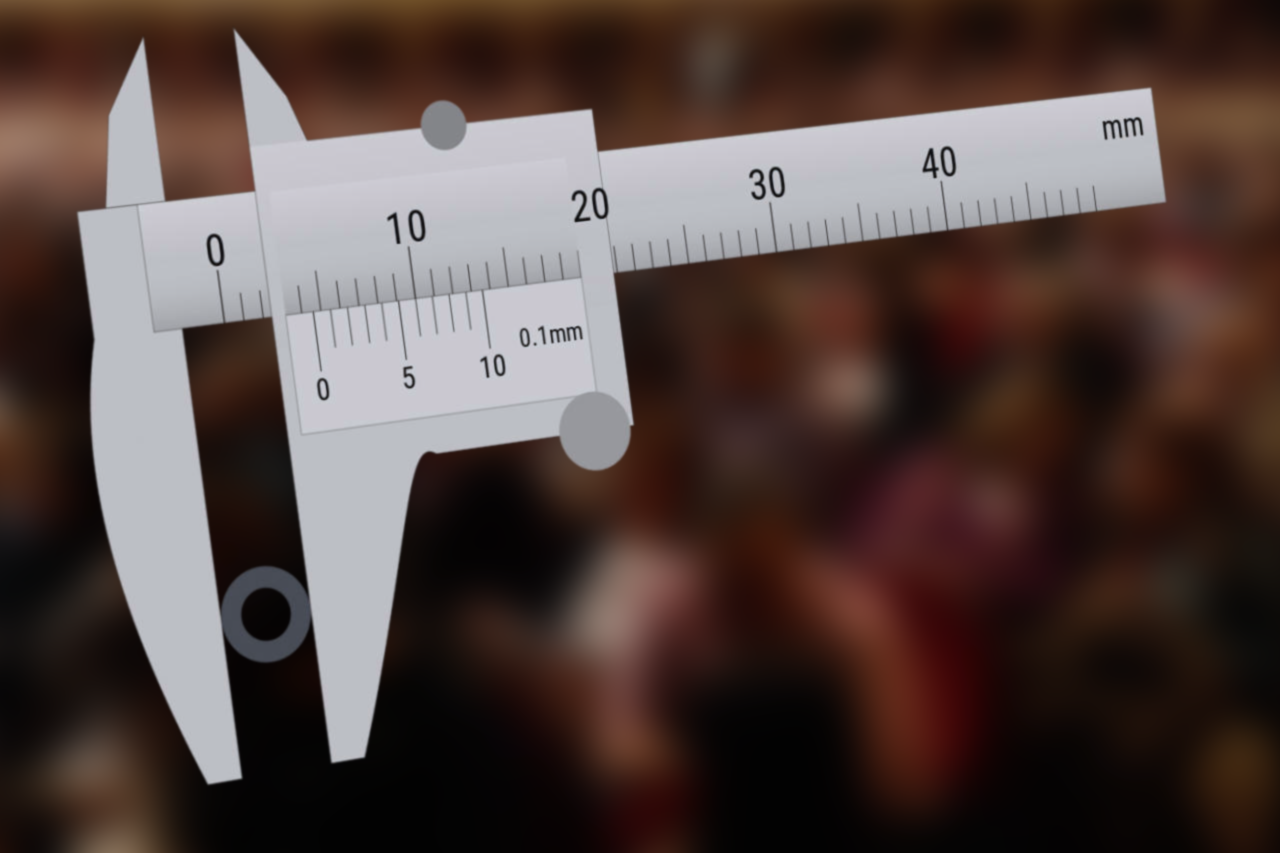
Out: 4.6,mm
